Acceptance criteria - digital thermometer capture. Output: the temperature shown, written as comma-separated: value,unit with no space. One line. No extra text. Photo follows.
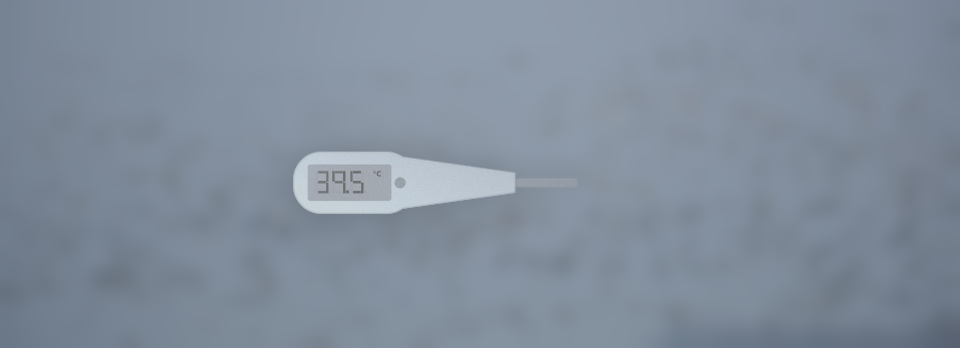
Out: 39.5,°C
